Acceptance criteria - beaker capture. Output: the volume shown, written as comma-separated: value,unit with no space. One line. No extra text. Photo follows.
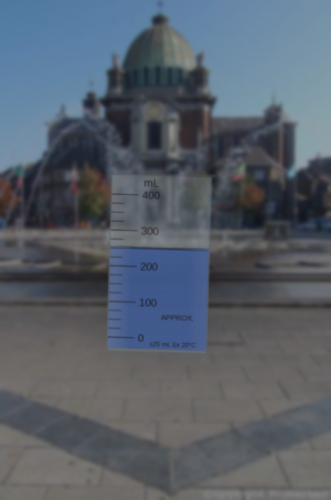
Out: 250,mL
